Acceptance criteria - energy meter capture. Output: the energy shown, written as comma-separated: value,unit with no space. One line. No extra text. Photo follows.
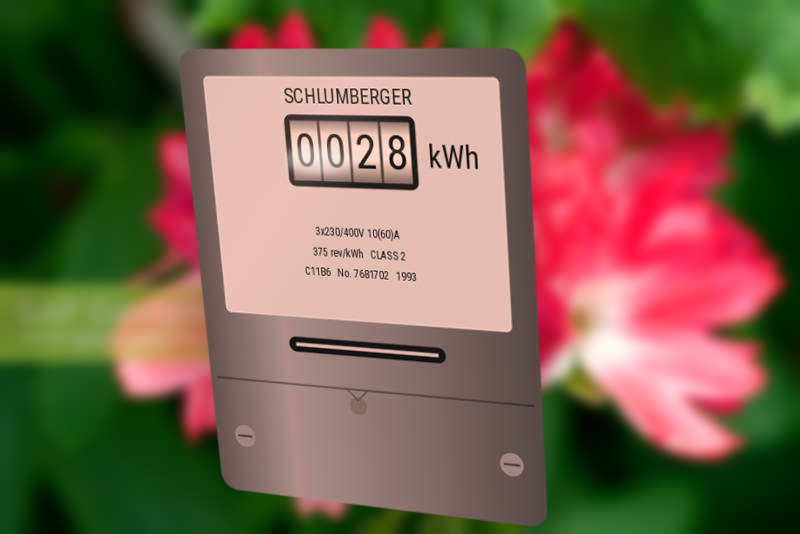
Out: 28,kWh
